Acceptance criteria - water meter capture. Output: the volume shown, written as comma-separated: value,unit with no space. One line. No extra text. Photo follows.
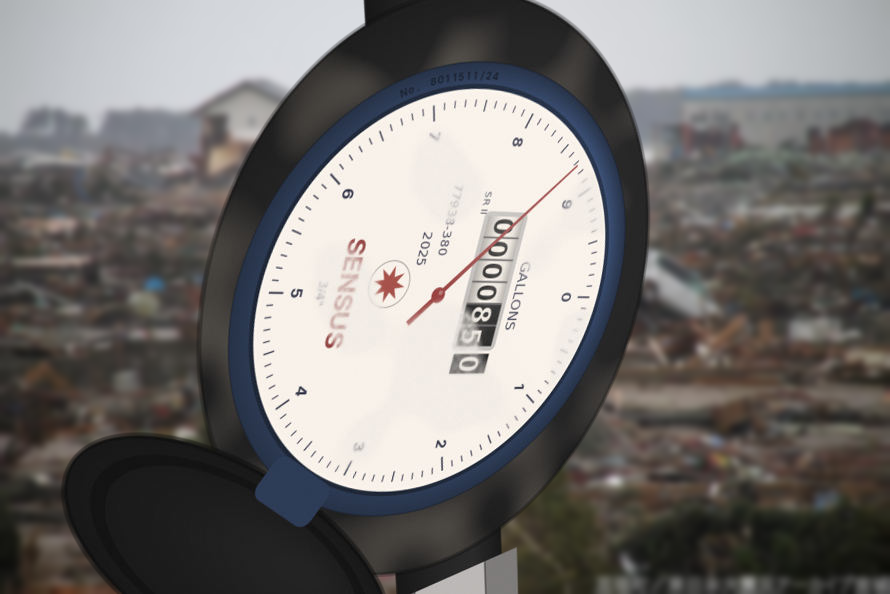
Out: 848.7,gal
